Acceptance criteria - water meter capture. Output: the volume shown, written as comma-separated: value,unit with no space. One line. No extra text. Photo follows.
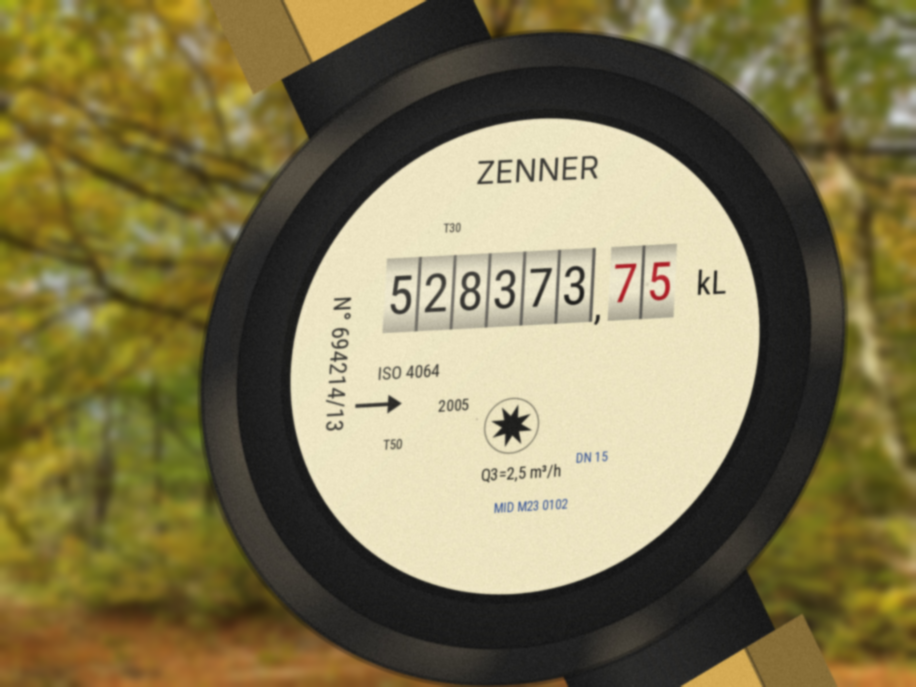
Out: 528373.75,kL
